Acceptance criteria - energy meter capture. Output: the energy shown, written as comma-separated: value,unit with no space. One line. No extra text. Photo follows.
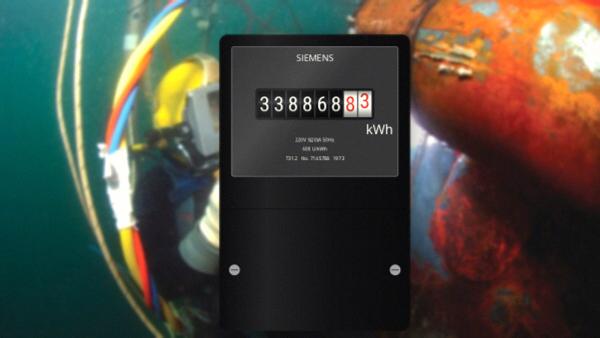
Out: 338868.83,kWh
